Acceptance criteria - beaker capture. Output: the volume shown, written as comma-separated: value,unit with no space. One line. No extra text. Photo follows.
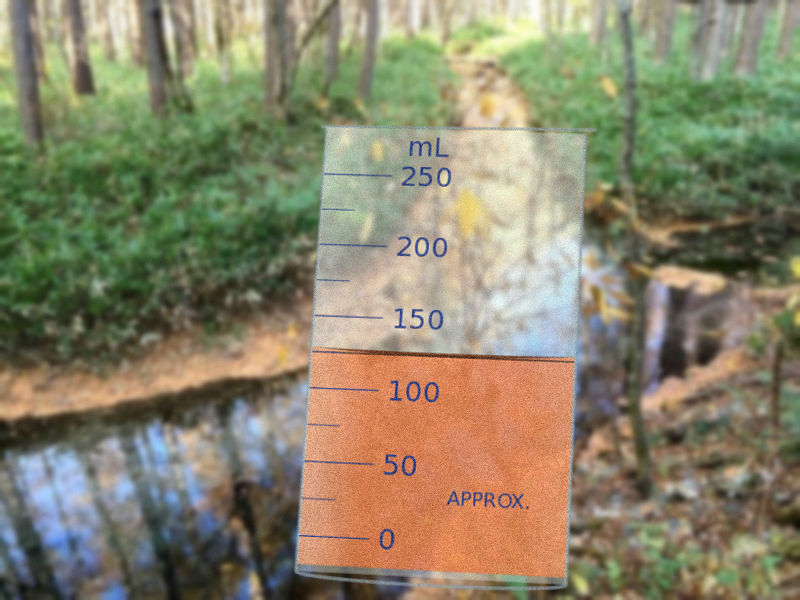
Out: 125,mL
